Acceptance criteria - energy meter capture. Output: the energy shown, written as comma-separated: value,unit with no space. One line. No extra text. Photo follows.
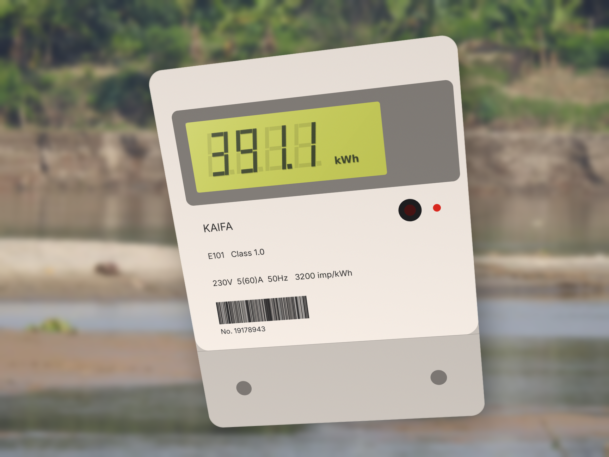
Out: 391.1,kWh
